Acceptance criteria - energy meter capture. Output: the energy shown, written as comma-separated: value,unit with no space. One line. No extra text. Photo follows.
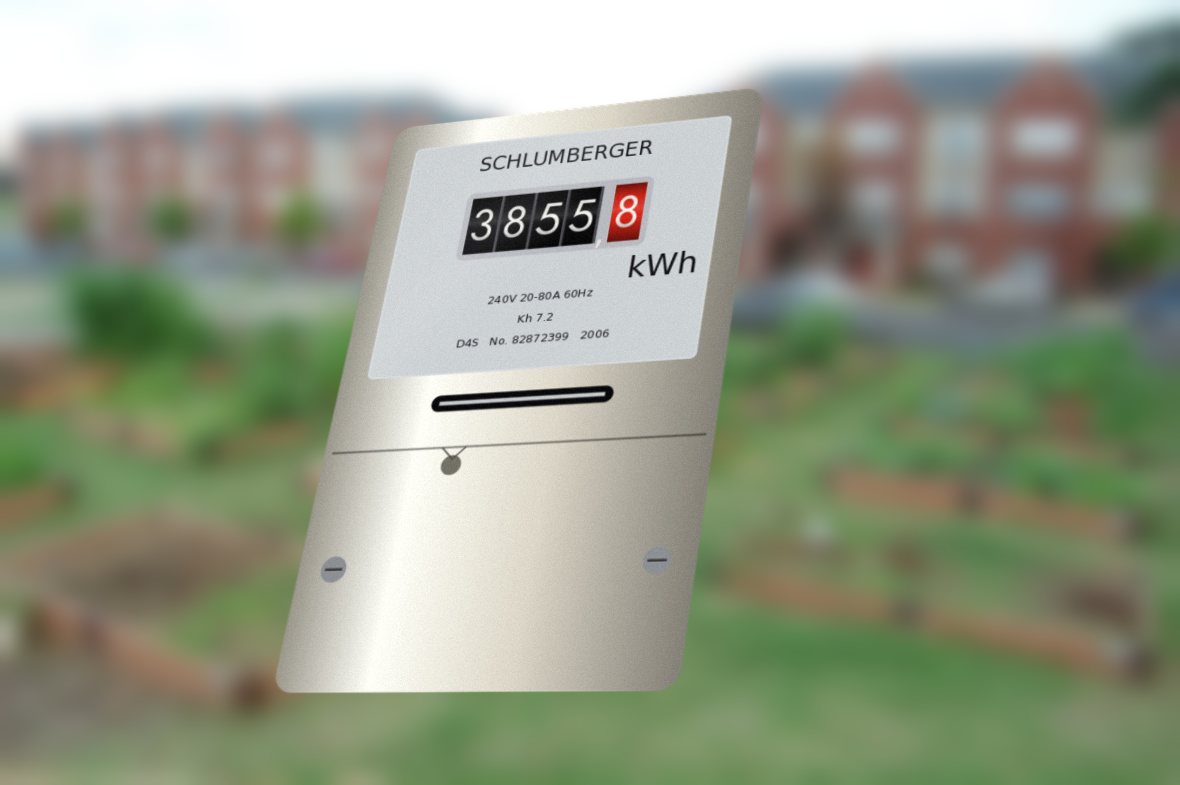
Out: 3855.8,kWh
